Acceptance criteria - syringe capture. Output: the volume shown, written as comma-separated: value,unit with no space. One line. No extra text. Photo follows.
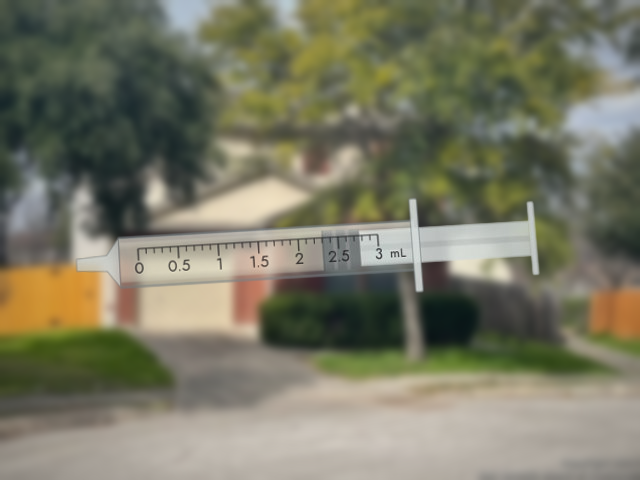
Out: 2.3,mL
